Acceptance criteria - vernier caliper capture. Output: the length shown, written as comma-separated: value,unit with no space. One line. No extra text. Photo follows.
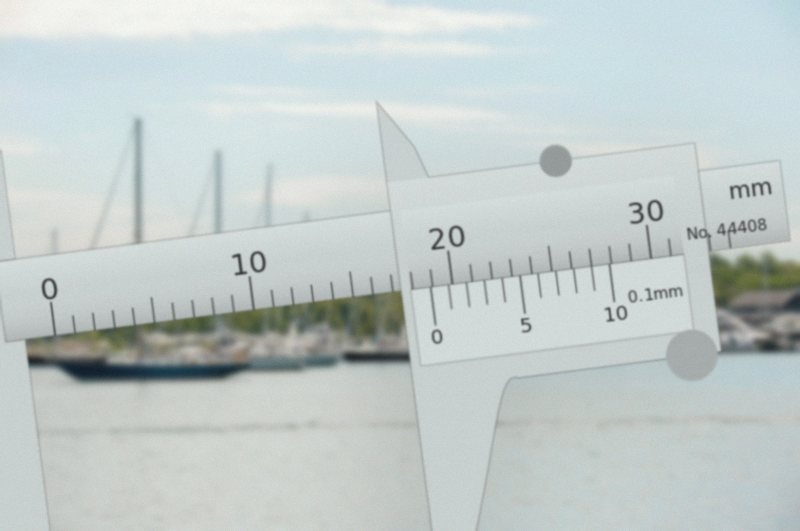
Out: 18.9,mm
